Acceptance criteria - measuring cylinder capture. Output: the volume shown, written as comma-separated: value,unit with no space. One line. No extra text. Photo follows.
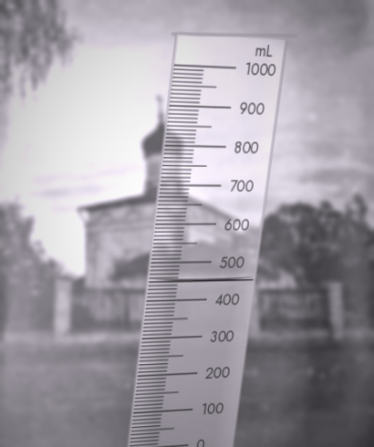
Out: 450,mL
